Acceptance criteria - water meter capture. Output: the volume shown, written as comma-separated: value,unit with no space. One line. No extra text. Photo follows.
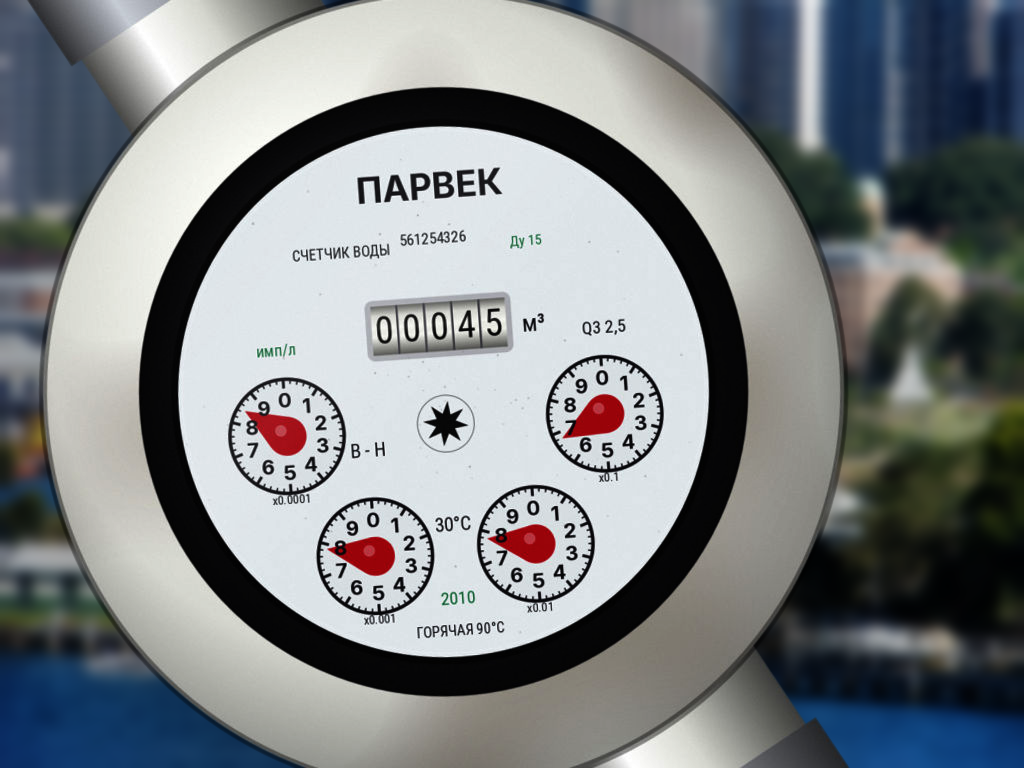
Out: 45.6778,m³
